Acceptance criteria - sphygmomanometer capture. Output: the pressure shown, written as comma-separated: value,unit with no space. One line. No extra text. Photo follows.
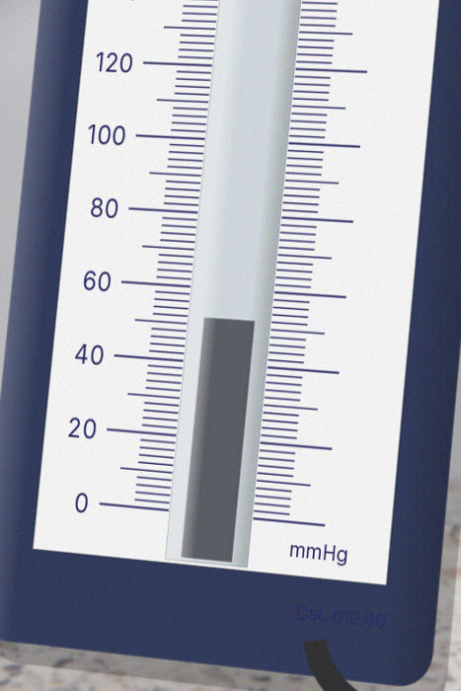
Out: 52,mmHg
